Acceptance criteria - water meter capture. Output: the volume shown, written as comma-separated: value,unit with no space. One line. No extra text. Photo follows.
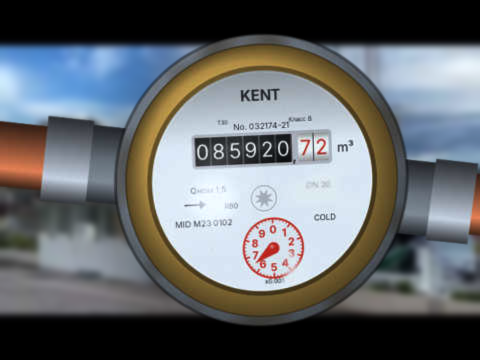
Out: 85920.726,m³
